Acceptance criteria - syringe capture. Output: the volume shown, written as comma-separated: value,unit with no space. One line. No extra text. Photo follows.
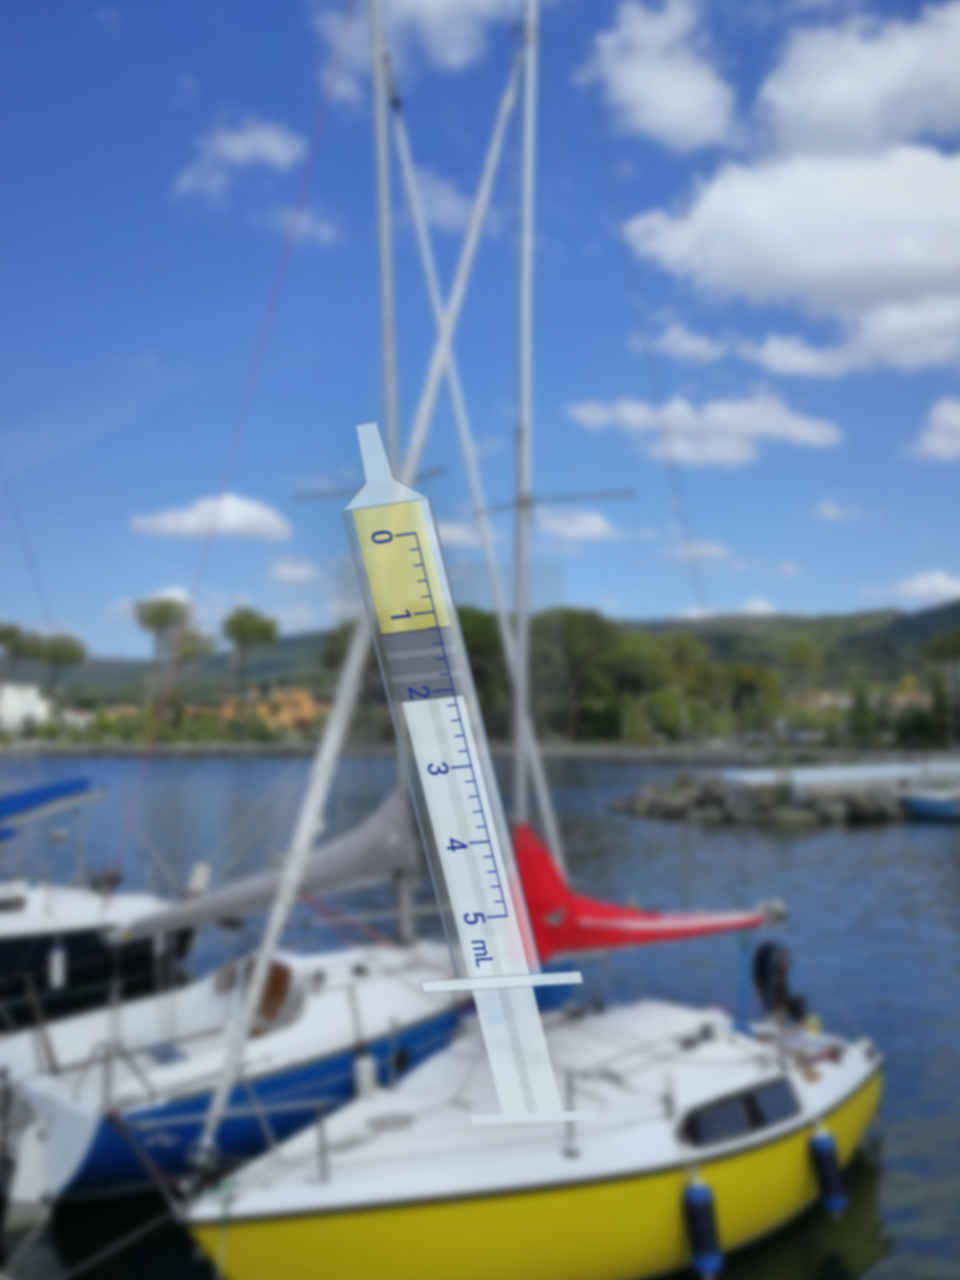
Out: 1.2,mL
